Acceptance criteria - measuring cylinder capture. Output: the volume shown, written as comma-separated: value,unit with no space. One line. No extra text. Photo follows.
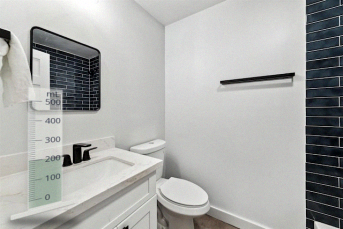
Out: 200,mL
